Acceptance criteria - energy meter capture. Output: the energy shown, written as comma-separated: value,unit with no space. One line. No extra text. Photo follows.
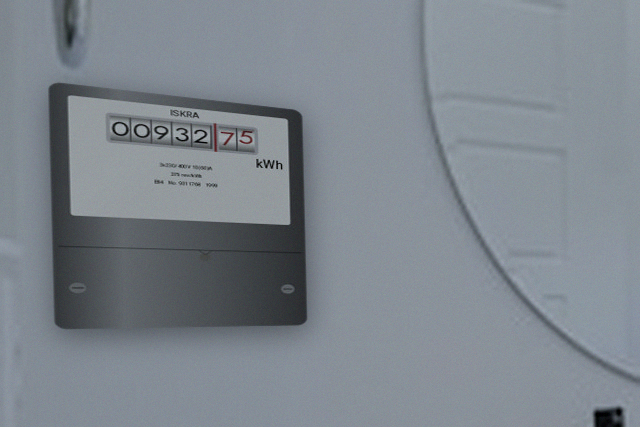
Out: 932.75,kWh
